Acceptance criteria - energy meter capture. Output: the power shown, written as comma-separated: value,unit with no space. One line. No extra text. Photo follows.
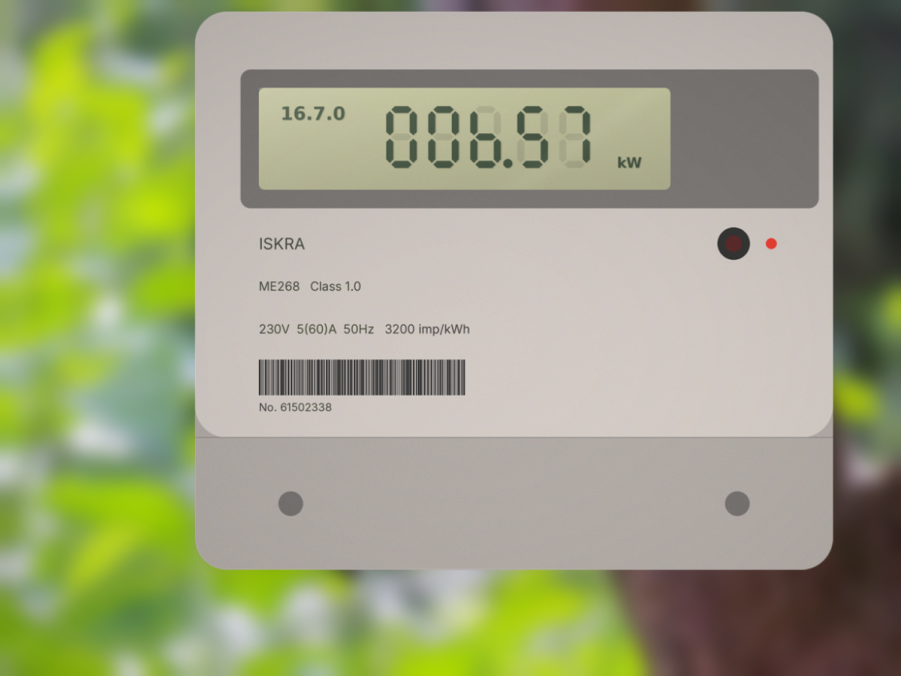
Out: 6.57,kW
